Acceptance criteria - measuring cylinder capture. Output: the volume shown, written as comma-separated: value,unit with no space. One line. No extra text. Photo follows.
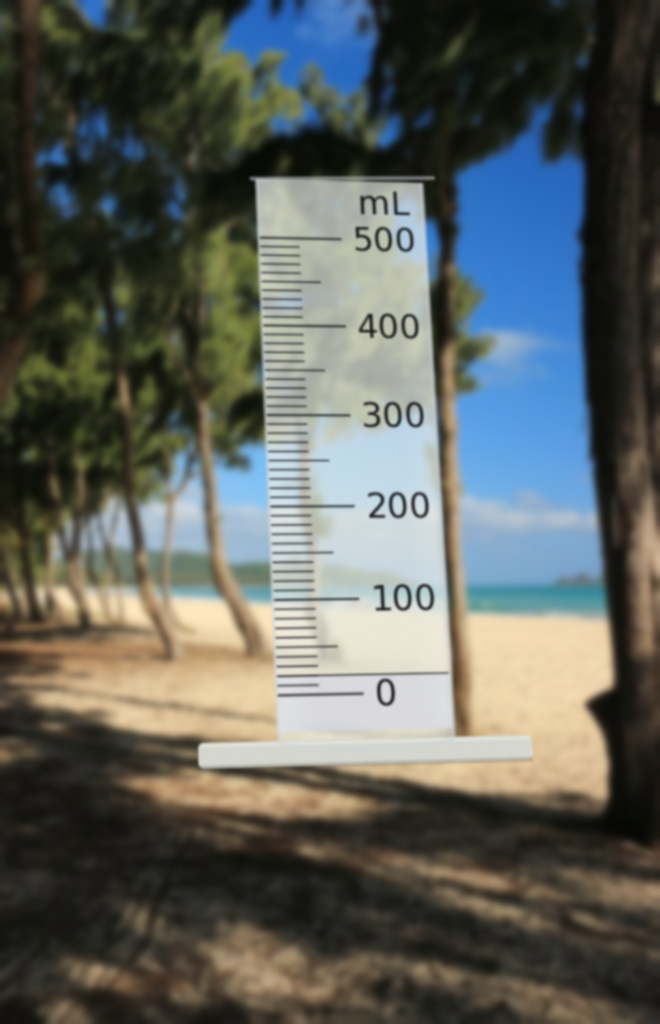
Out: 20,mL
